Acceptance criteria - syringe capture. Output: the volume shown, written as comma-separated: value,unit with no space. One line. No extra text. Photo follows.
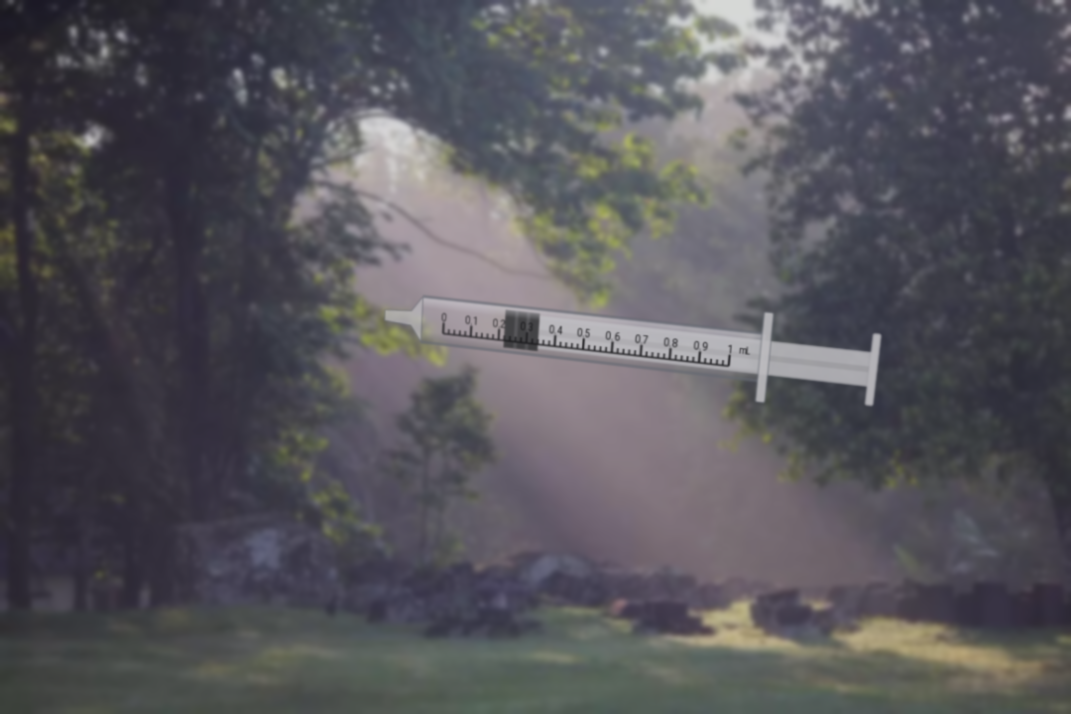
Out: 0.22,mL
